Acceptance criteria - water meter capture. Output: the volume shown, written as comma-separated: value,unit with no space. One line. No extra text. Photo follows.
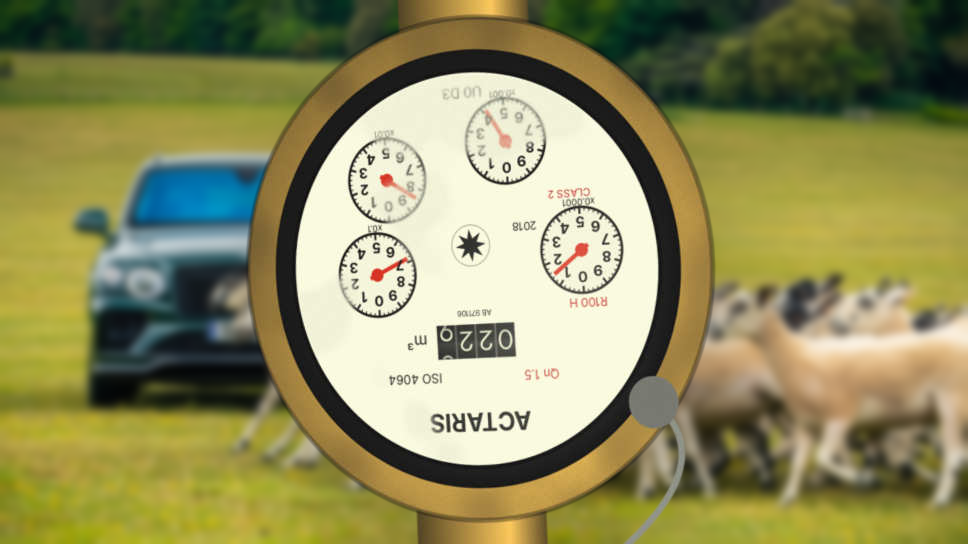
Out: 228.6841,m³
